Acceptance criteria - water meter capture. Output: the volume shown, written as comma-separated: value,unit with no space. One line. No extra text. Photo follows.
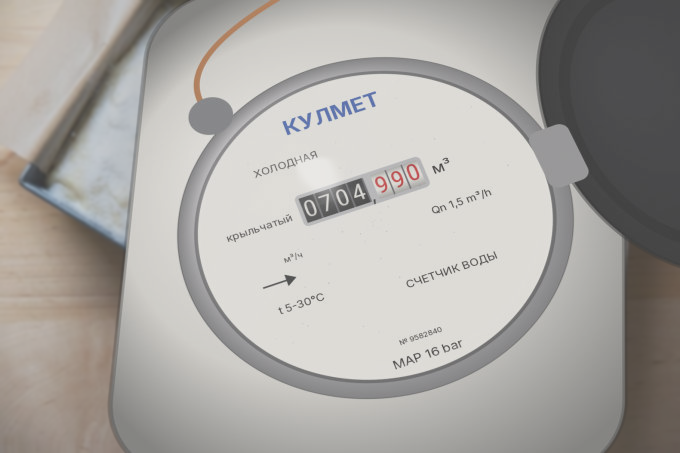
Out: 704.990,m³
